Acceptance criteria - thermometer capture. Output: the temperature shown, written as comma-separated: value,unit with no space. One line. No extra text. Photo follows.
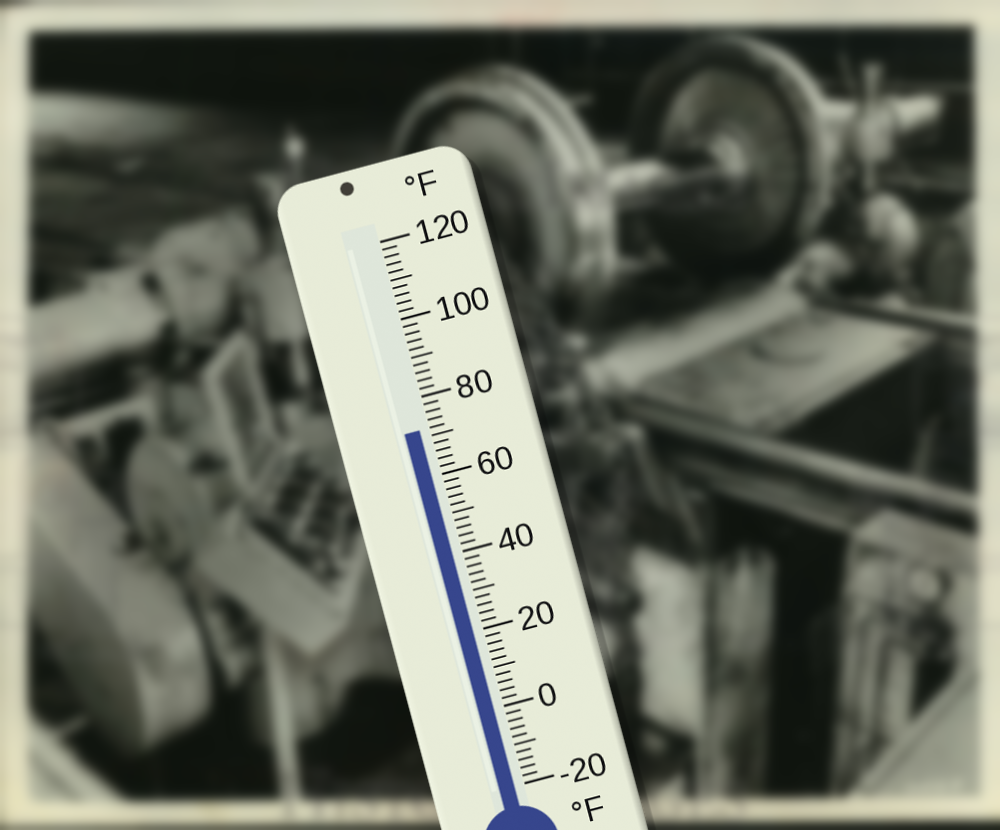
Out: 72,°F
